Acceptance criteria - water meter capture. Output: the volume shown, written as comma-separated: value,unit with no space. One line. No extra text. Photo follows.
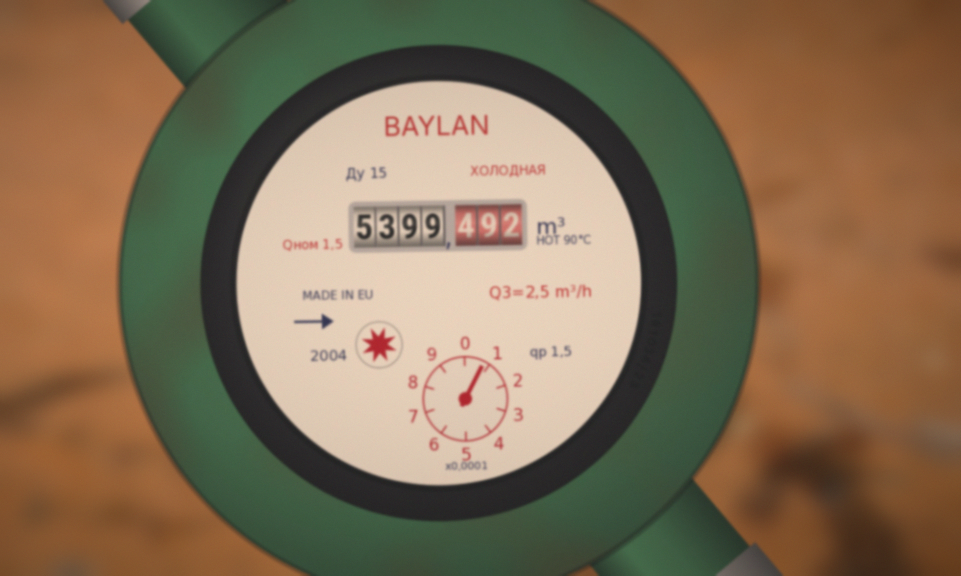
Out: 5399.4920,m³
